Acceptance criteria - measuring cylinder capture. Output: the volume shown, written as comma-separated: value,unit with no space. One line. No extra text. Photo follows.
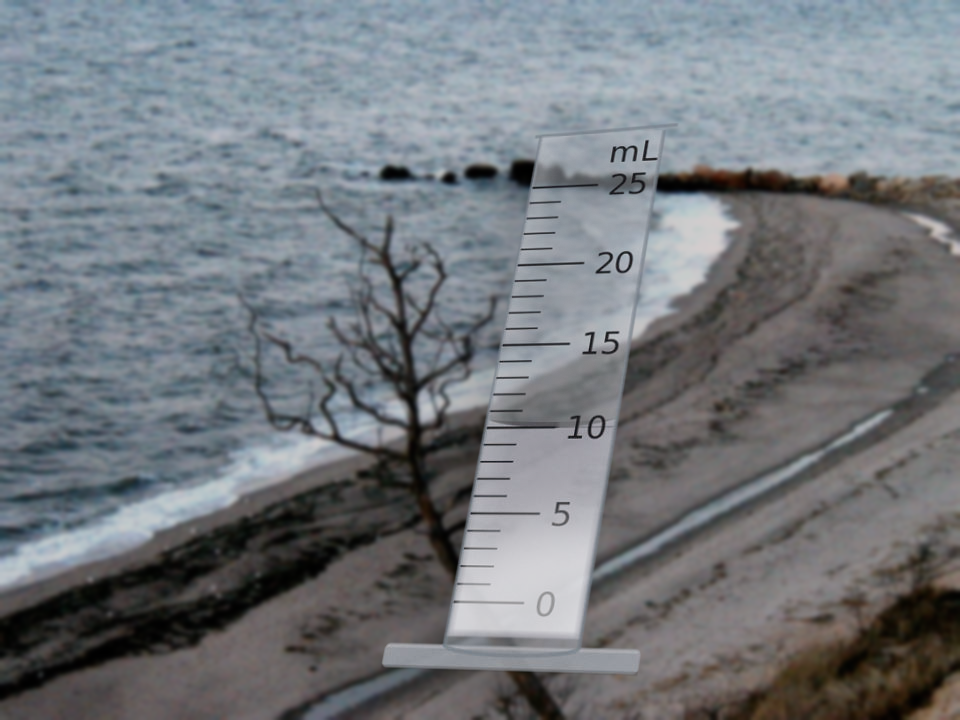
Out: 10,mL
